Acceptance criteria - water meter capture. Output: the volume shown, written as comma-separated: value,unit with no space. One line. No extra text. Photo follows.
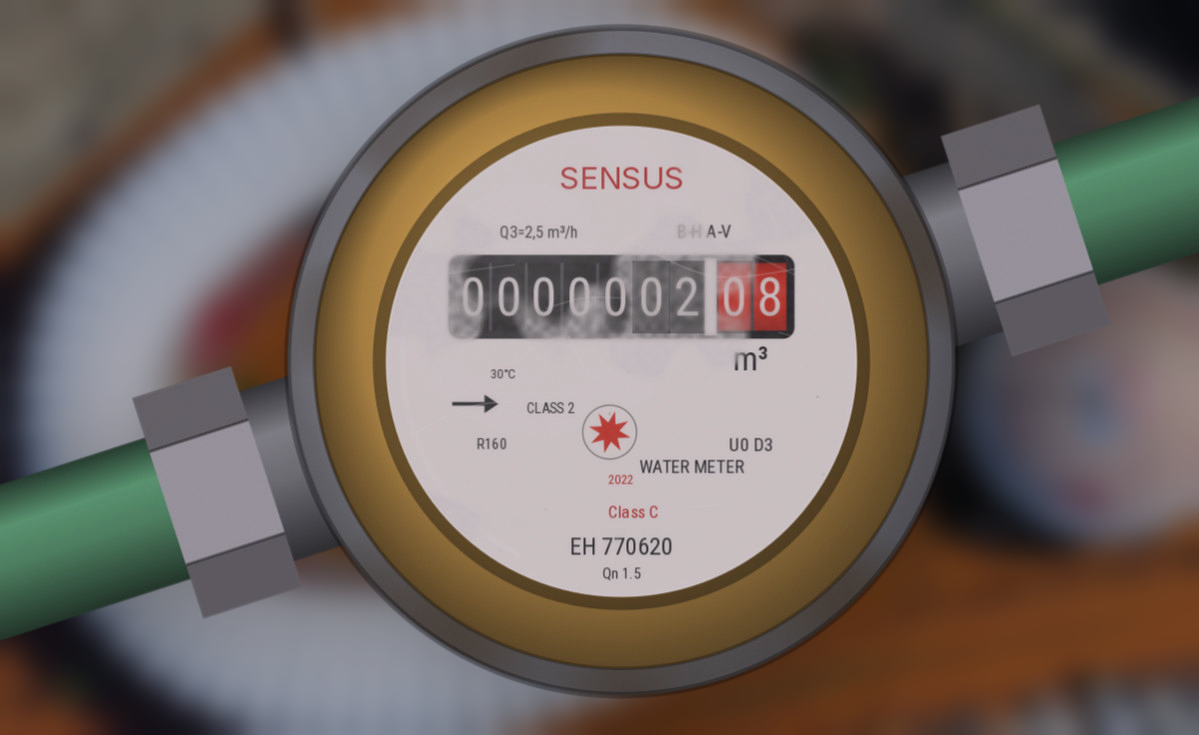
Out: 2.08,m³
